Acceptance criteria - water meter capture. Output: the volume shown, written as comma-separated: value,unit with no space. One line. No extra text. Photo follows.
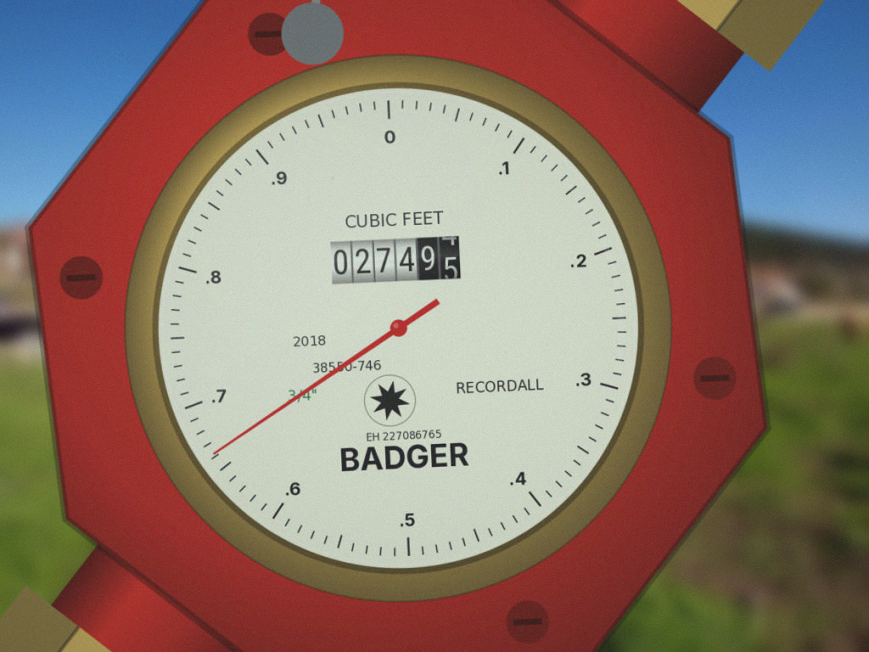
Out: 27494.66,ft³
